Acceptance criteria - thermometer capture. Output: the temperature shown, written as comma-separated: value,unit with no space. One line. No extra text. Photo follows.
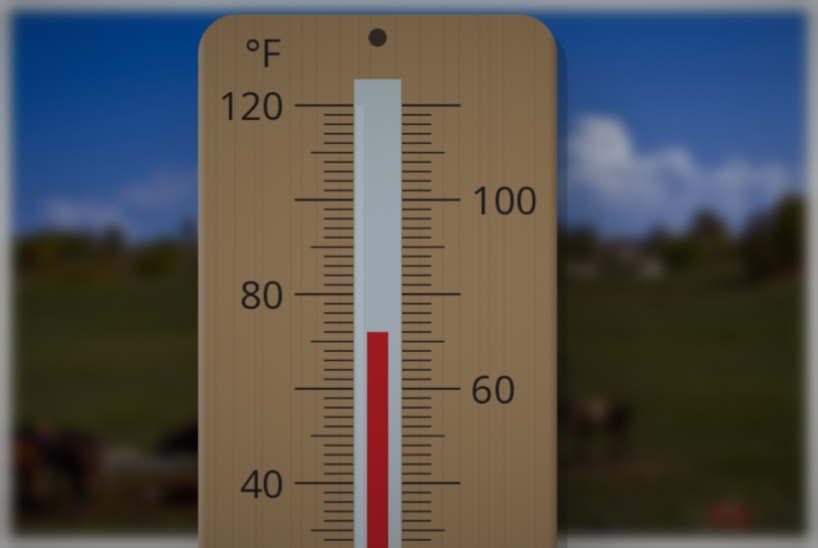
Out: 72,°F
